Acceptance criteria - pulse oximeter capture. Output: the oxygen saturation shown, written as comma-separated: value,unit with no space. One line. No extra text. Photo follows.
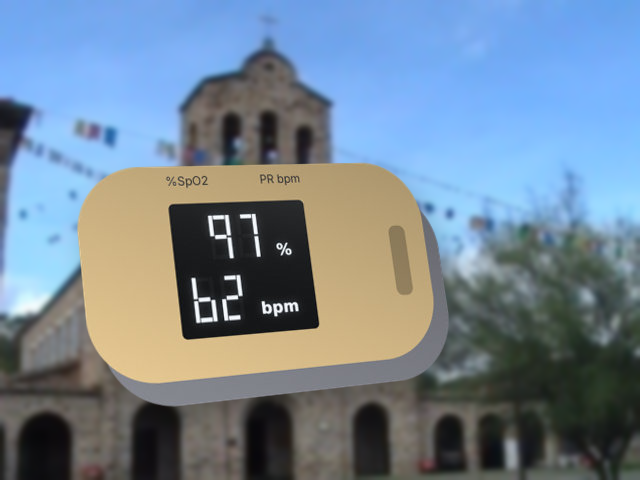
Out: 97,%
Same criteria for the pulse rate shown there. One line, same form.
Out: 62,bpm
